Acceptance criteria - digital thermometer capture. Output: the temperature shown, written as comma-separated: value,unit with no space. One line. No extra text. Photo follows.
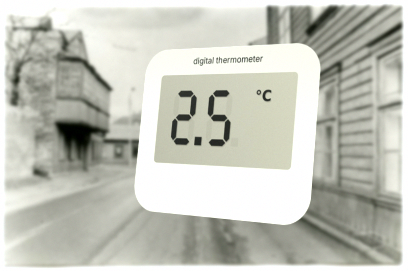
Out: 2.5,°C
